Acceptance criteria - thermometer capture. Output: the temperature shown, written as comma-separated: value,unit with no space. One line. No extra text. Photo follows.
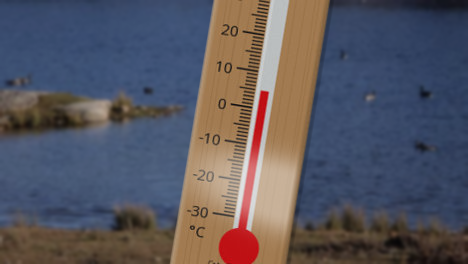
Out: 5,°C
